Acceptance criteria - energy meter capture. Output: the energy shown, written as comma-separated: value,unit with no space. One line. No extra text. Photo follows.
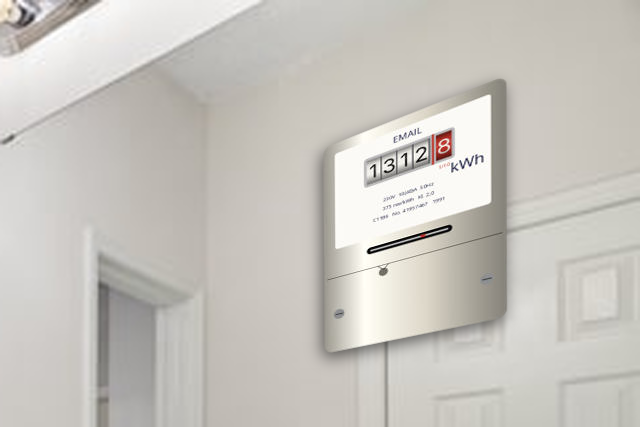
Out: 1312.8,kWh
